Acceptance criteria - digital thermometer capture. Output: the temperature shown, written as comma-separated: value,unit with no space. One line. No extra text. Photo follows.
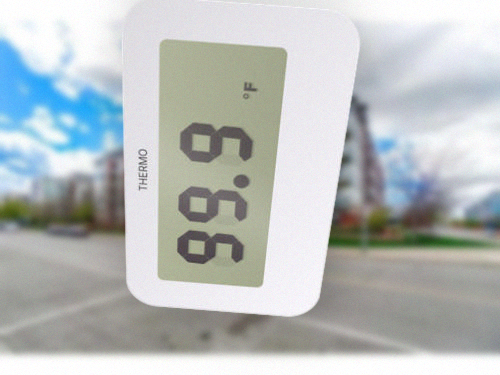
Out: 99.9,°F
